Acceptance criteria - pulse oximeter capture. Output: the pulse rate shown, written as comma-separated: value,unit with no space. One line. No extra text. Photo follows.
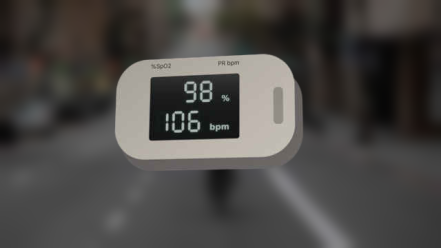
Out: 106,bpm
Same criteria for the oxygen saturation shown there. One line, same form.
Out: 98,%
